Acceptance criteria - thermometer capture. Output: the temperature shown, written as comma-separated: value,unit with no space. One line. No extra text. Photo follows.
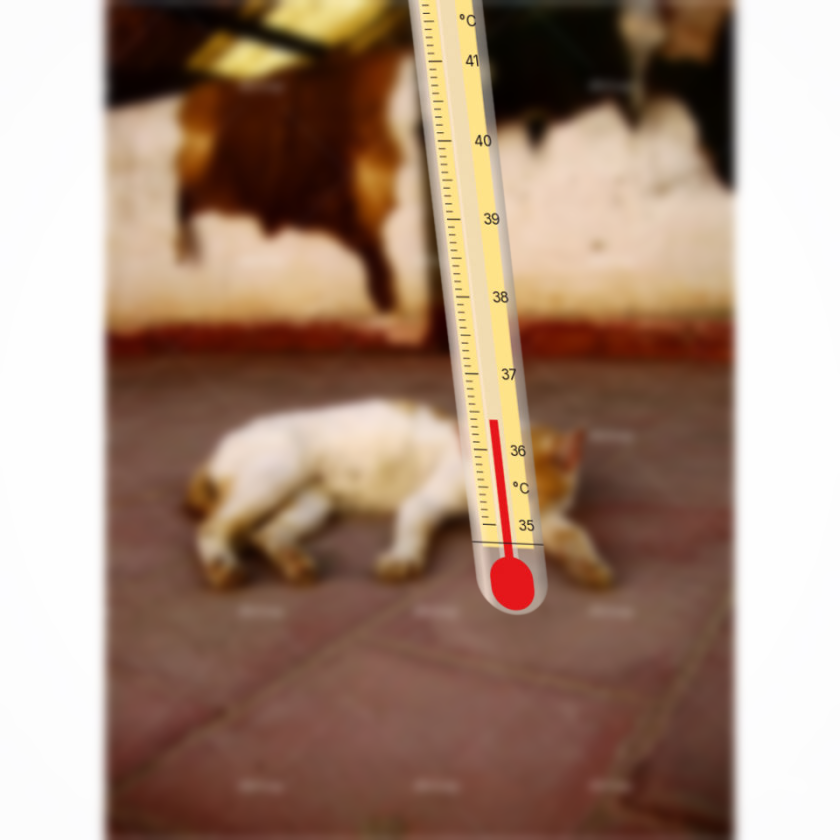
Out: 36.4,°C
